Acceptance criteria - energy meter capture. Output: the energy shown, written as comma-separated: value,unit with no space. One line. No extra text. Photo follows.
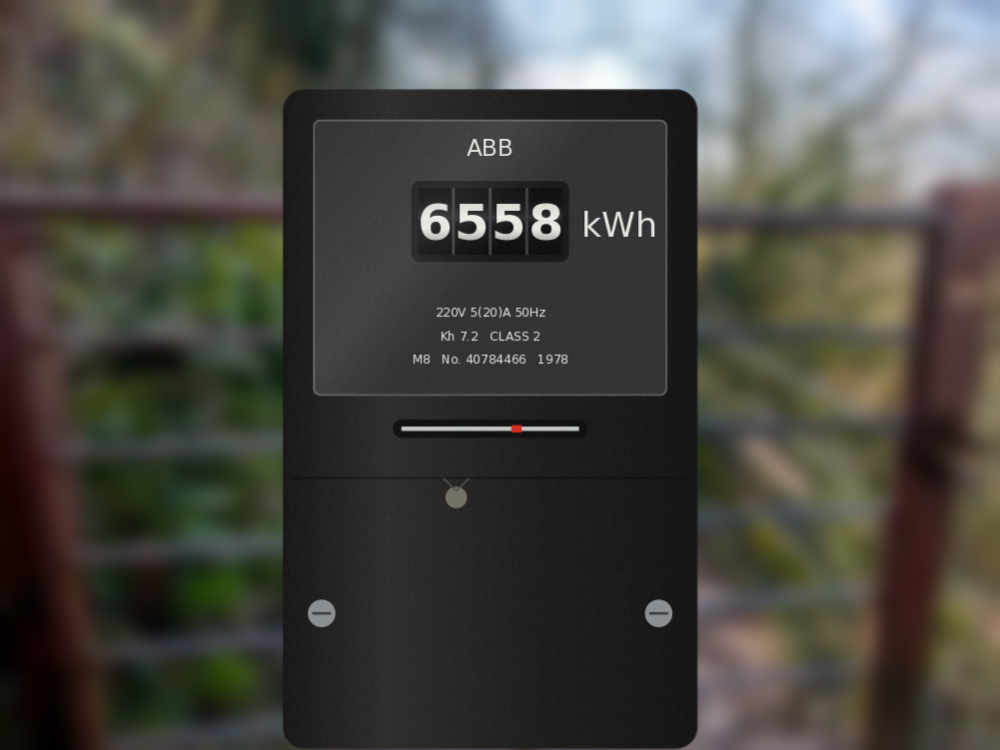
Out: 6558,kWh
